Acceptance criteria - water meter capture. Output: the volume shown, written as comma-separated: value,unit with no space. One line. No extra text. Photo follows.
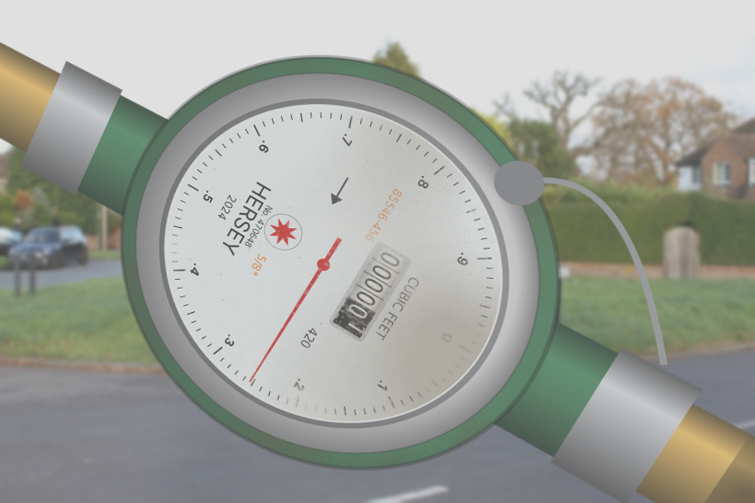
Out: 1.25,ft³
